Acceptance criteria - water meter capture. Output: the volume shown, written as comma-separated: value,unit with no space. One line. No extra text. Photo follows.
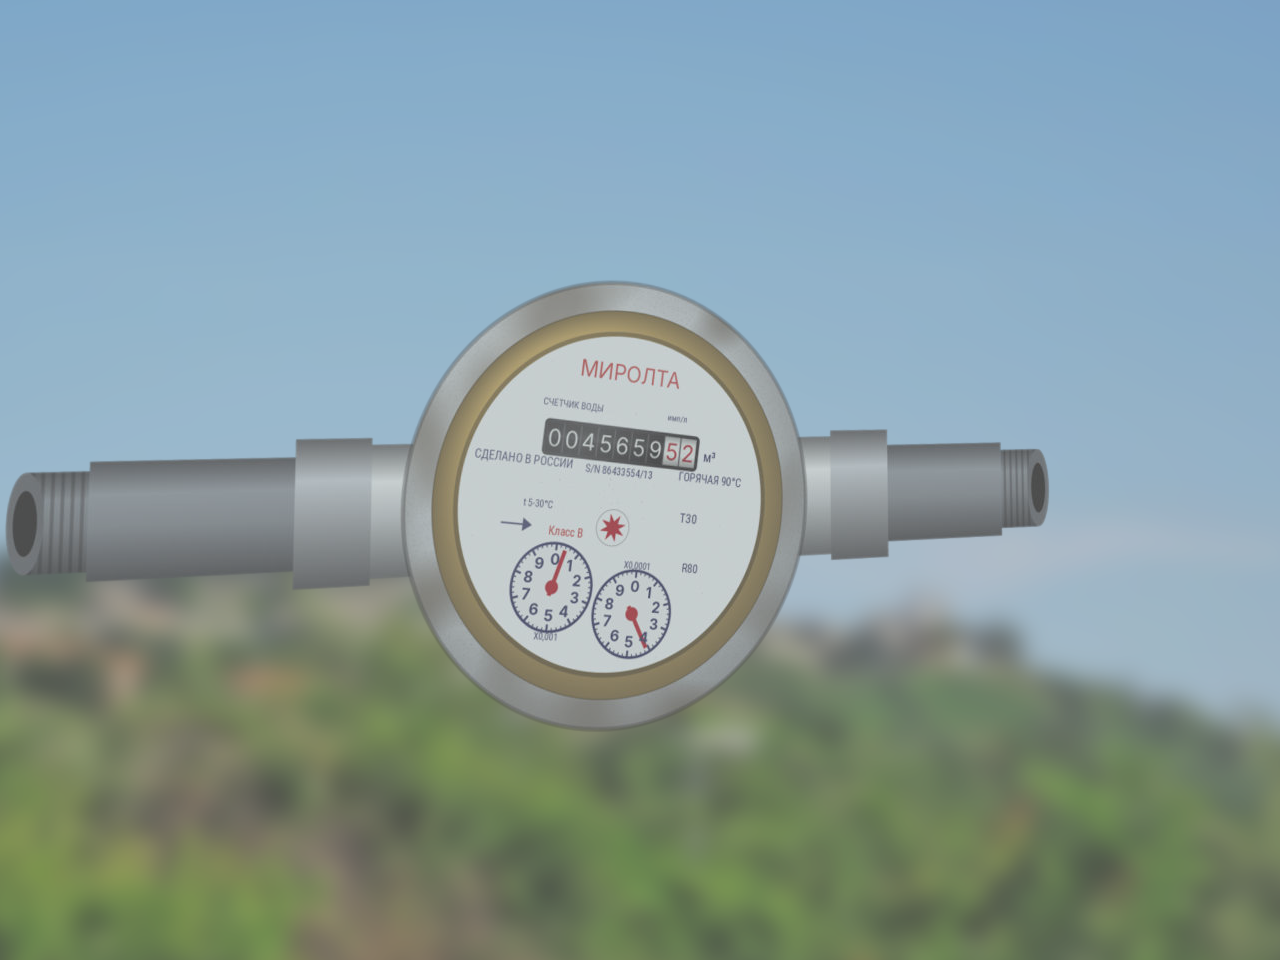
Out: 45659.5204,m³
